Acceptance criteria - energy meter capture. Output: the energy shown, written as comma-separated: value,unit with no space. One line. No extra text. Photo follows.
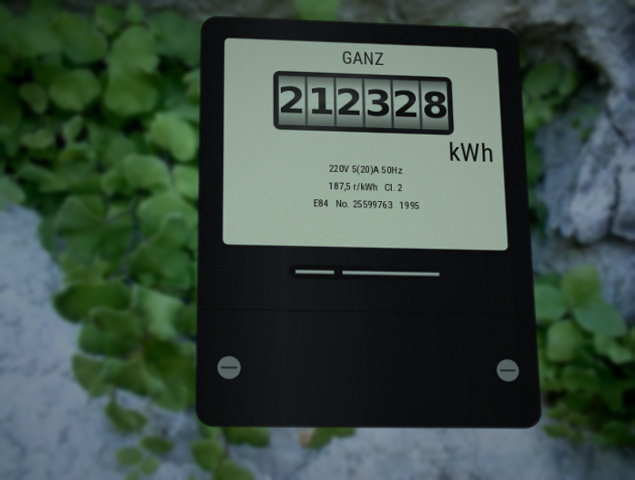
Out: 212328,kWh
